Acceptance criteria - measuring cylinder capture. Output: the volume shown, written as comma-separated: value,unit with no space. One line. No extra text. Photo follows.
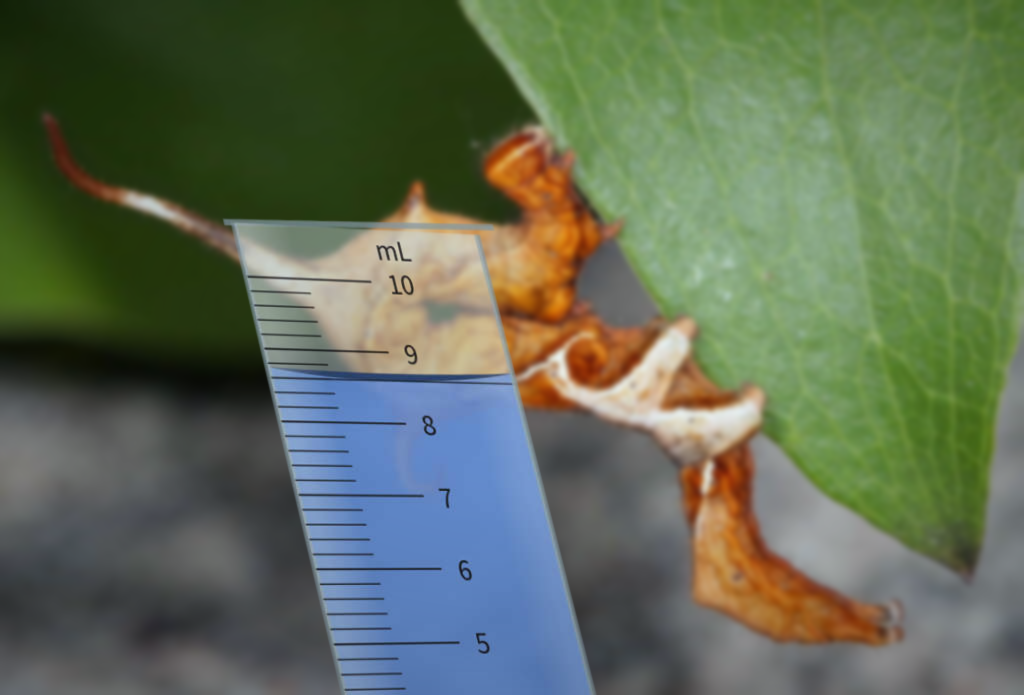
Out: 8.6,mL
